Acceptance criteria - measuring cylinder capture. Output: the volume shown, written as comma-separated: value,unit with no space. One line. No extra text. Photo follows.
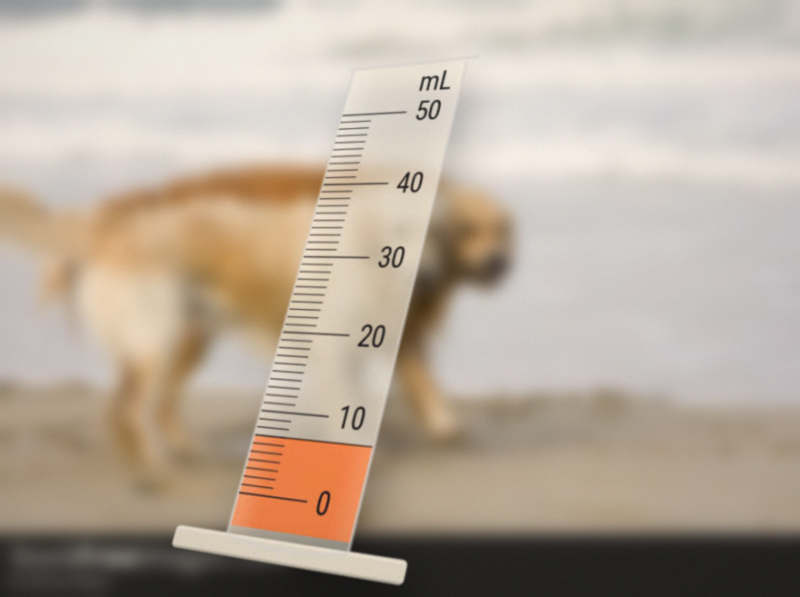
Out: 7,mL
